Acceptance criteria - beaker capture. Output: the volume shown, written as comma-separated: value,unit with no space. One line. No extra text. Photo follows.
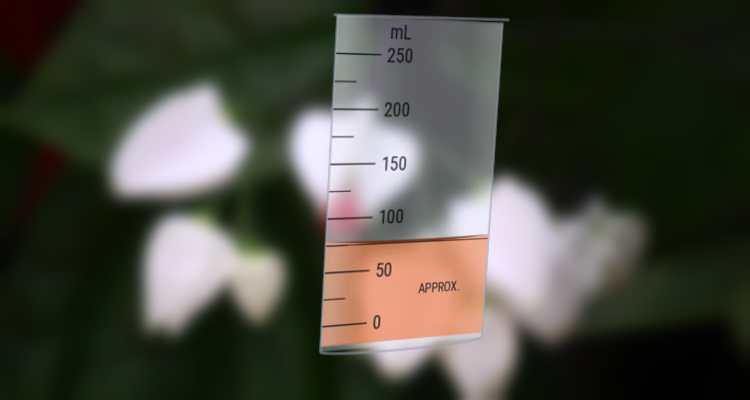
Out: 75,mL
